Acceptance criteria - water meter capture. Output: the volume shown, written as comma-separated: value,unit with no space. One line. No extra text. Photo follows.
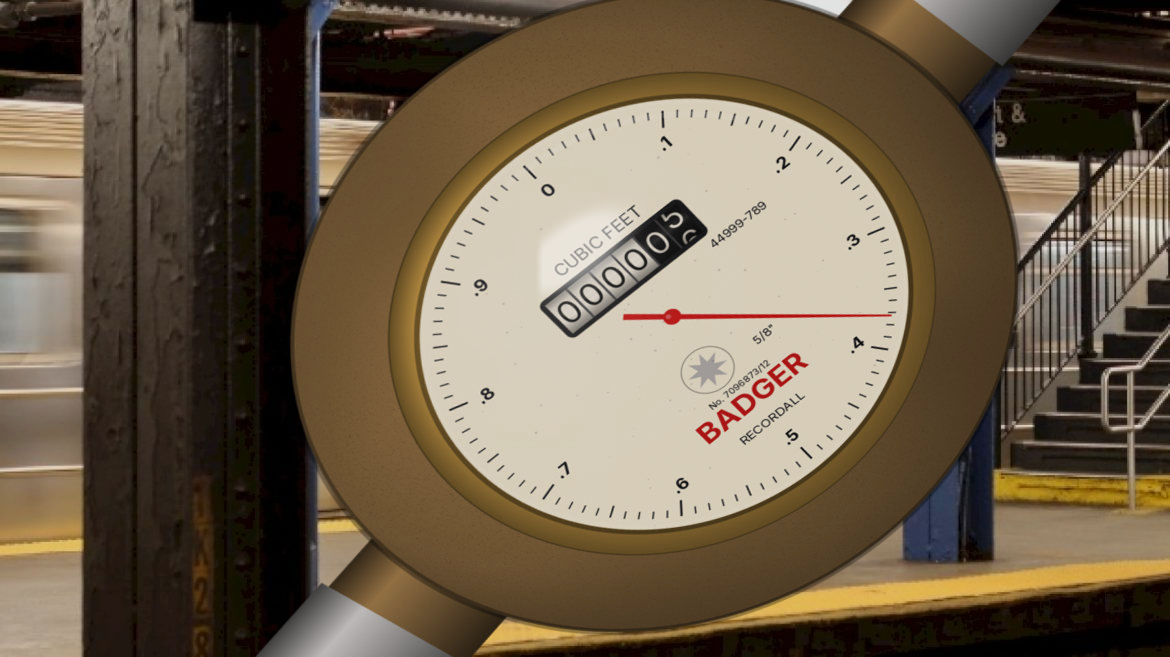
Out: 5.37,ft³
